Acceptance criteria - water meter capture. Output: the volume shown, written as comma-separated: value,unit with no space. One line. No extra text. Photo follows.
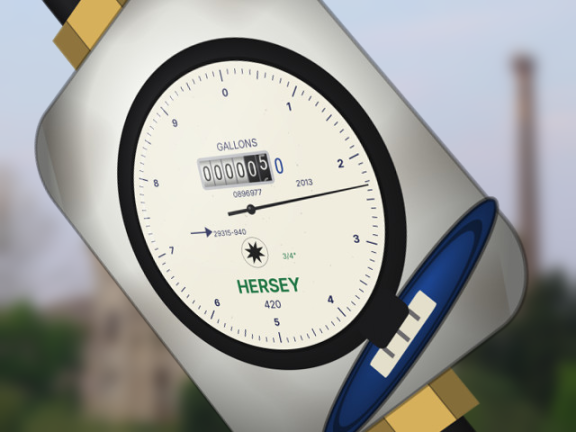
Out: 52.3,gal
